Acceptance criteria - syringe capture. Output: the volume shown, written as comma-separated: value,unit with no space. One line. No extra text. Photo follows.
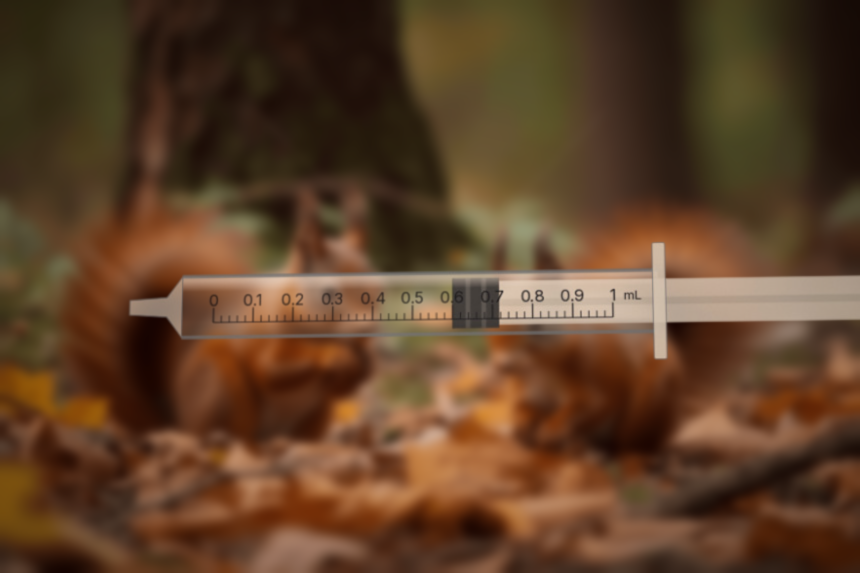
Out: 0.6,mL
